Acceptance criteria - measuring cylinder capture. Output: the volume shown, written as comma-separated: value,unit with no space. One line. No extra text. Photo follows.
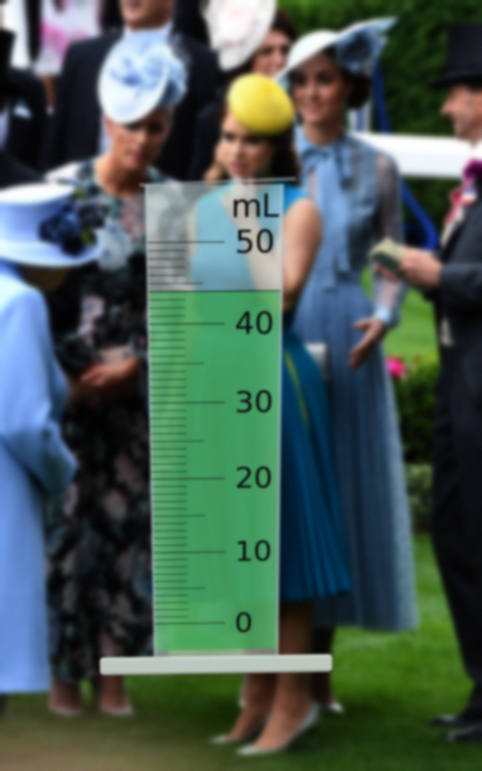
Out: 44,mL
